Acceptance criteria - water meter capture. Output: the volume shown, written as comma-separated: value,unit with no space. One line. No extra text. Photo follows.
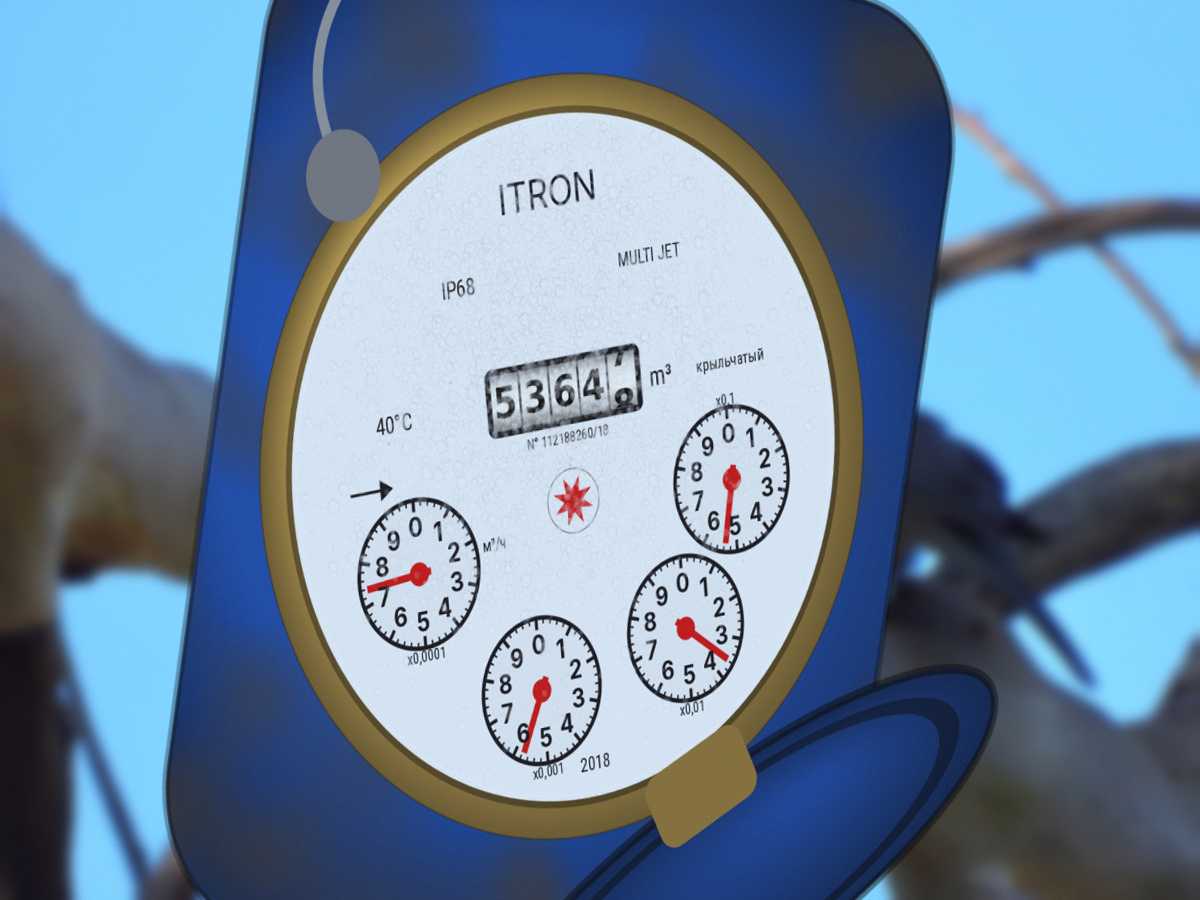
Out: 53647.5357,m³
